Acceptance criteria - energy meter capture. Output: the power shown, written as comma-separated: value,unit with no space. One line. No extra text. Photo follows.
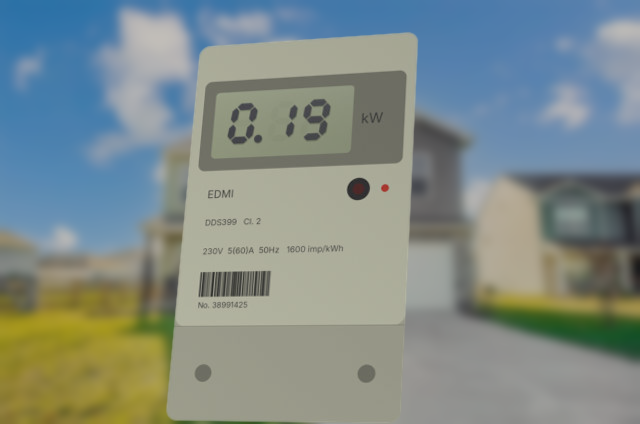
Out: 0.19,kW
